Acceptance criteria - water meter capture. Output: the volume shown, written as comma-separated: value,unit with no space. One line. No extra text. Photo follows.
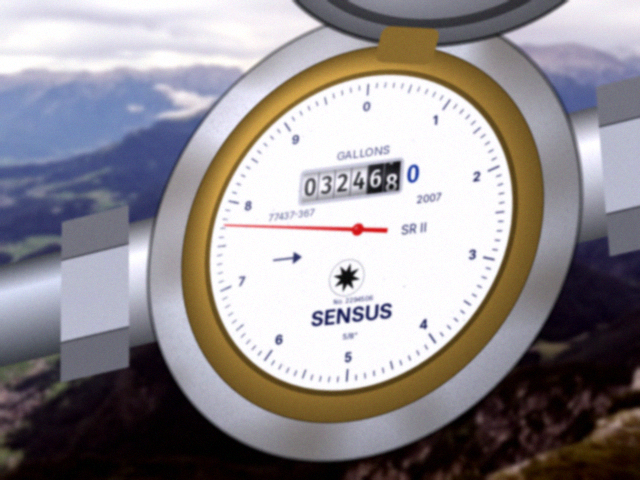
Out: 324677.7,gal
